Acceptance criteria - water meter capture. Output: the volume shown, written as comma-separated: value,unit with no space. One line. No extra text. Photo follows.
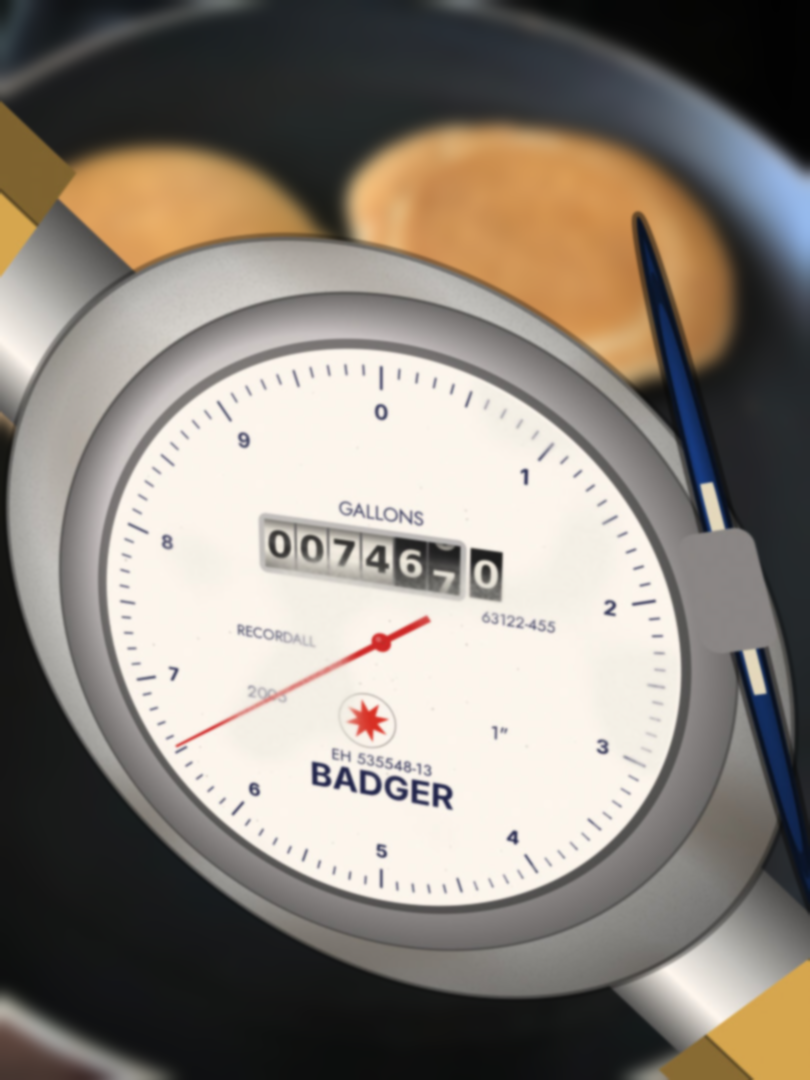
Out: 74666.5,gal
